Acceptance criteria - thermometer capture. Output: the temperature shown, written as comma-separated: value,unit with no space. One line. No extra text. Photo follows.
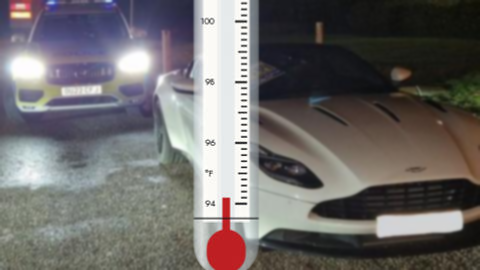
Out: 94.2,°F
